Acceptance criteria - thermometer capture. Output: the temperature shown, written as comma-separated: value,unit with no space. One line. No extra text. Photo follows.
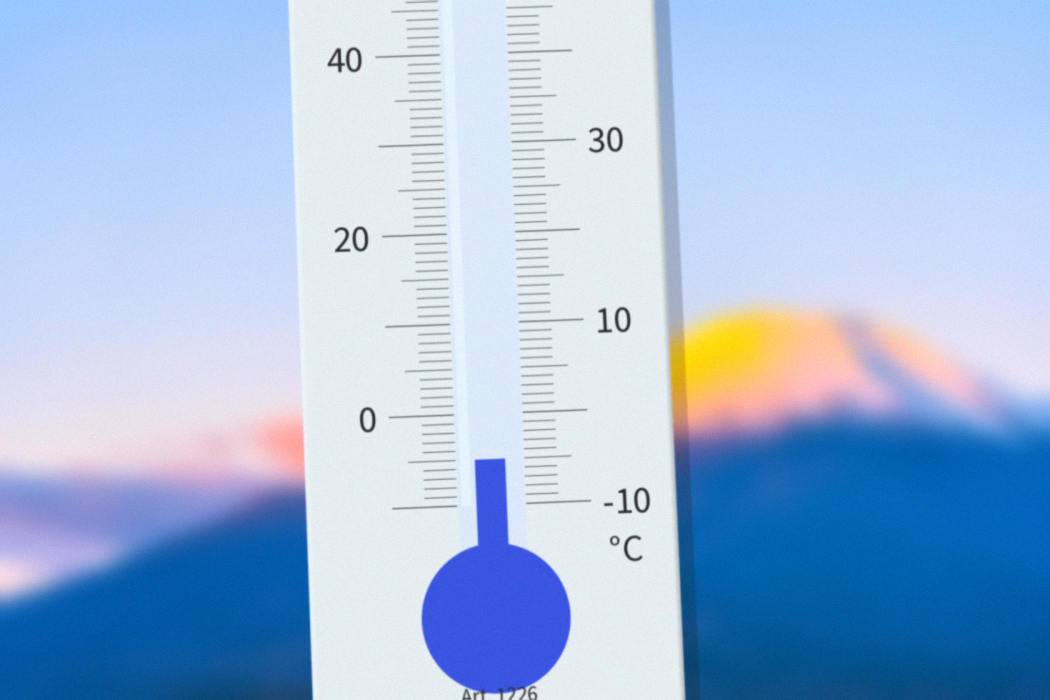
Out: -5,°C
